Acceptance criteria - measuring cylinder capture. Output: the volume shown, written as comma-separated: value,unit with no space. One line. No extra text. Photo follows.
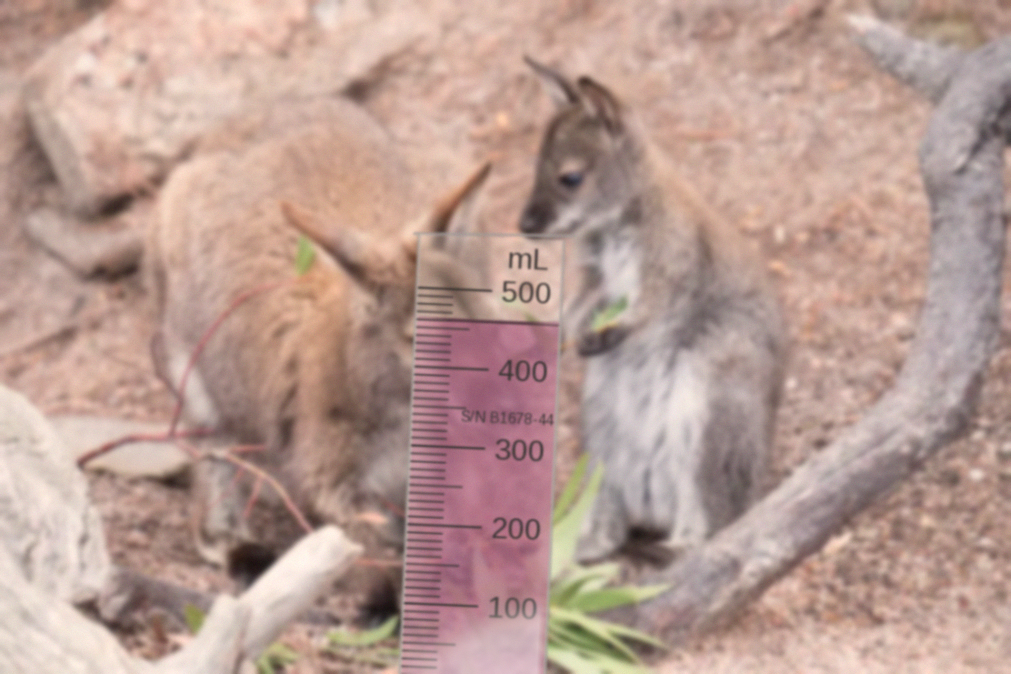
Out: 460,mL
